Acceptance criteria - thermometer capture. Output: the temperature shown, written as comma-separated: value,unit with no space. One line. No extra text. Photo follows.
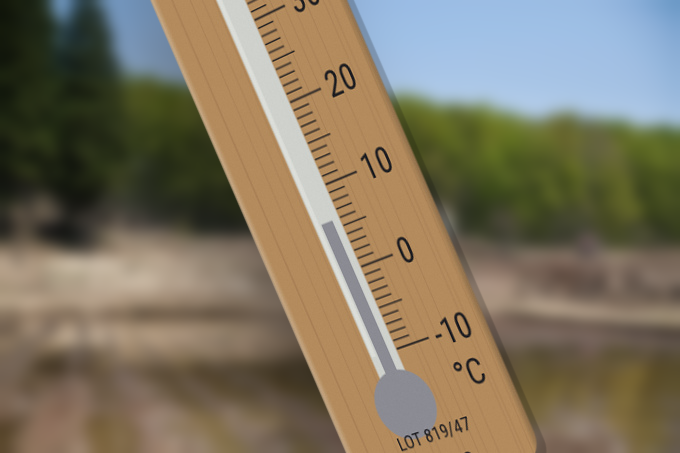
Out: 6,°C
